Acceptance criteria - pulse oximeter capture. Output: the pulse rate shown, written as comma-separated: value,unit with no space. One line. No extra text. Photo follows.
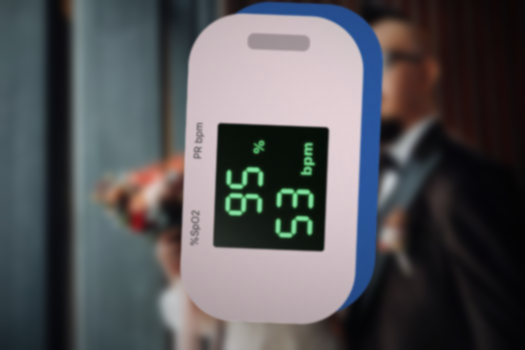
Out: 53,bpm
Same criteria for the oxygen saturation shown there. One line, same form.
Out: 95,%
